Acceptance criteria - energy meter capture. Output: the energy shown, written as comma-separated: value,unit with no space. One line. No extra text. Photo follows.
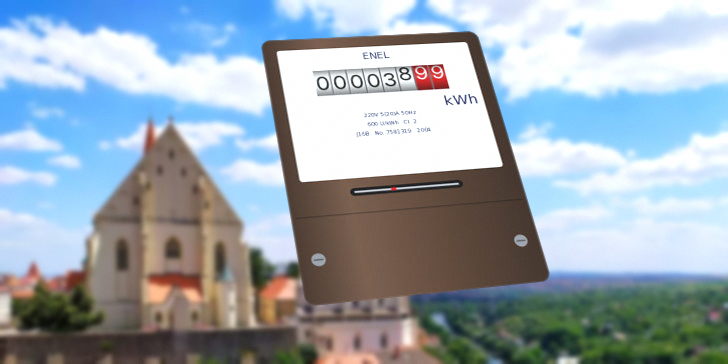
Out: 38.99,kWh
